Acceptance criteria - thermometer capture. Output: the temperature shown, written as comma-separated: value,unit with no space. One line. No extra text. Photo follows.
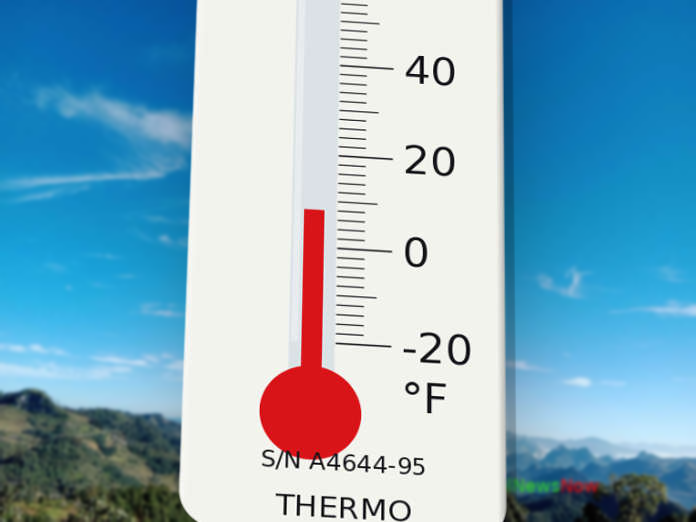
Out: 8,°F
